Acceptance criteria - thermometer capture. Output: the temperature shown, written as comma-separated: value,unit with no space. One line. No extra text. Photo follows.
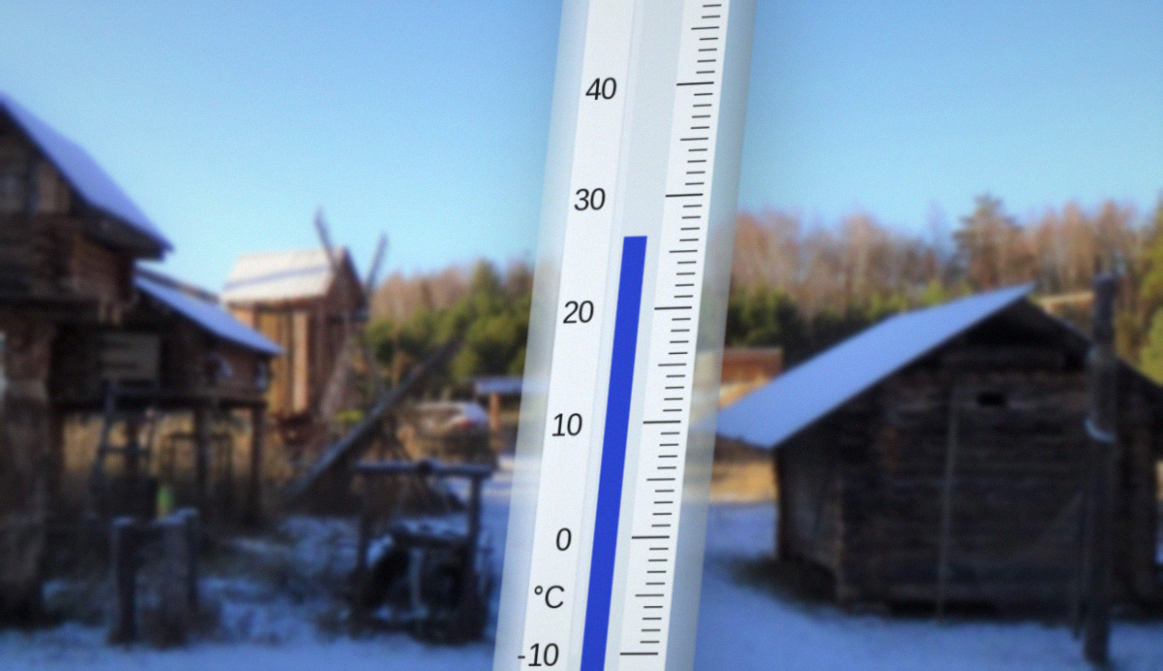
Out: 26.5,°C
